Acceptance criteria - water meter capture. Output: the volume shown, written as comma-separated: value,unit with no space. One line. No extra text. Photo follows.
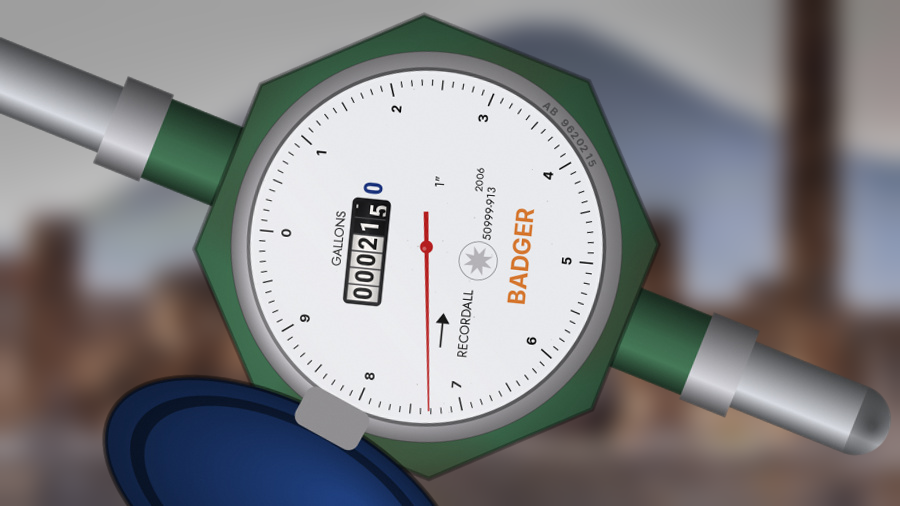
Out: 2147.3,gal
